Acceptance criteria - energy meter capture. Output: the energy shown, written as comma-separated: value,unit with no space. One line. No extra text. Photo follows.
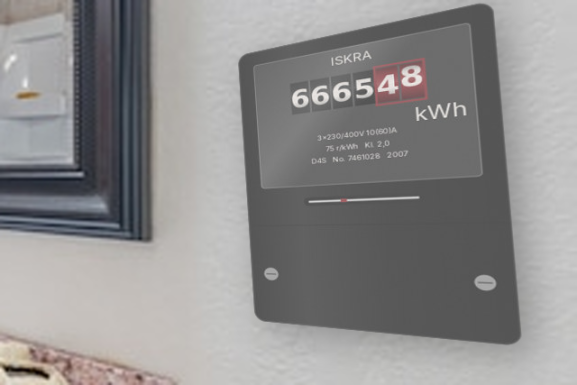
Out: 6665.48,kWh
